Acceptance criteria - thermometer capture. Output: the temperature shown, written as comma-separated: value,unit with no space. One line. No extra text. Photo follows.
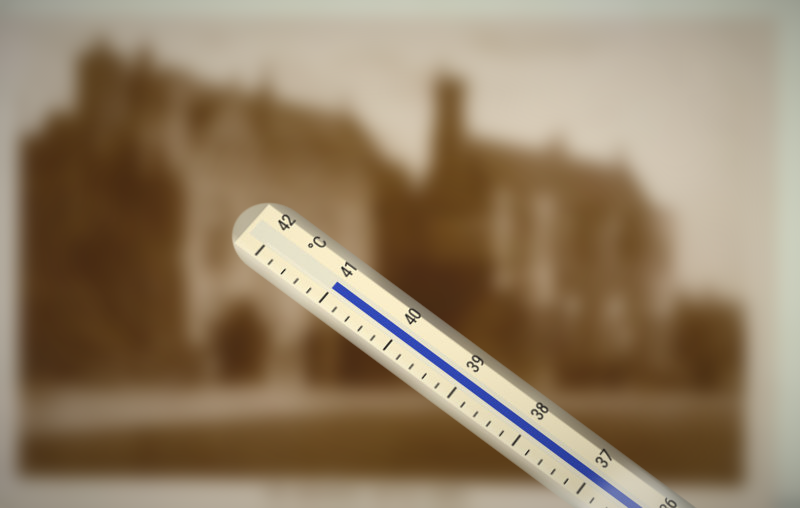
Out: 41,°C
